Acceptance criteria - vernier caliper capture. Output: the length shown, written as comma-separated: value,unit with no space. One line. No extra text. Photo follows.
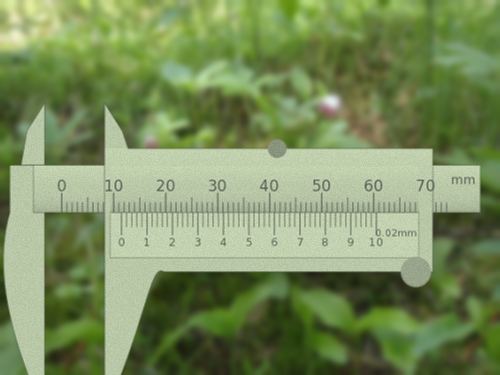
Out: 11.5,mm
